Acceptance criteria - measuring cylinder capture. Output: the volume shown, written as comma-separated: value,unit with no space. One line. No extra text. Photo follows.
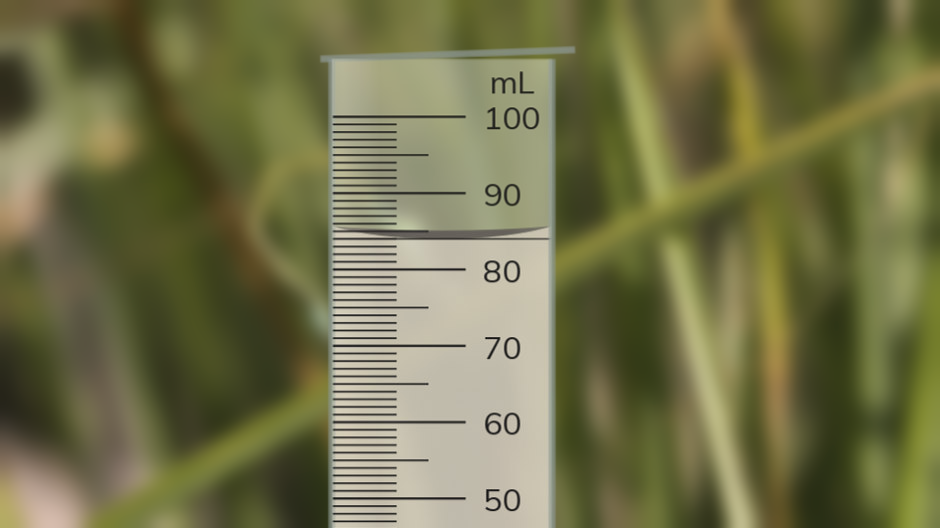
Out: 84,mL
